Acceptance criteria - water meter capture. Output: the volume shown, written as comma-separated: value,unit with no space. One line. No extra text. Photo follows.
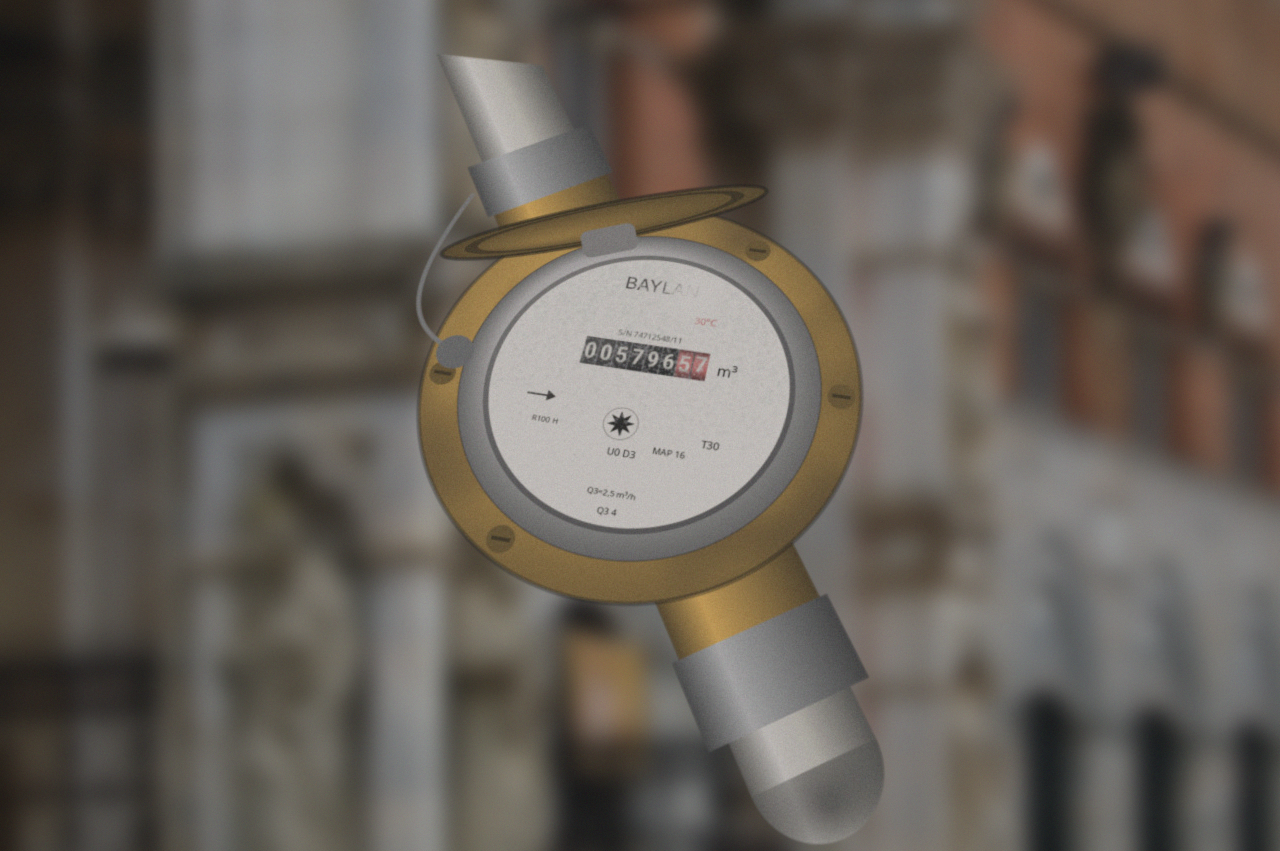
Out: 5796.57,m³
